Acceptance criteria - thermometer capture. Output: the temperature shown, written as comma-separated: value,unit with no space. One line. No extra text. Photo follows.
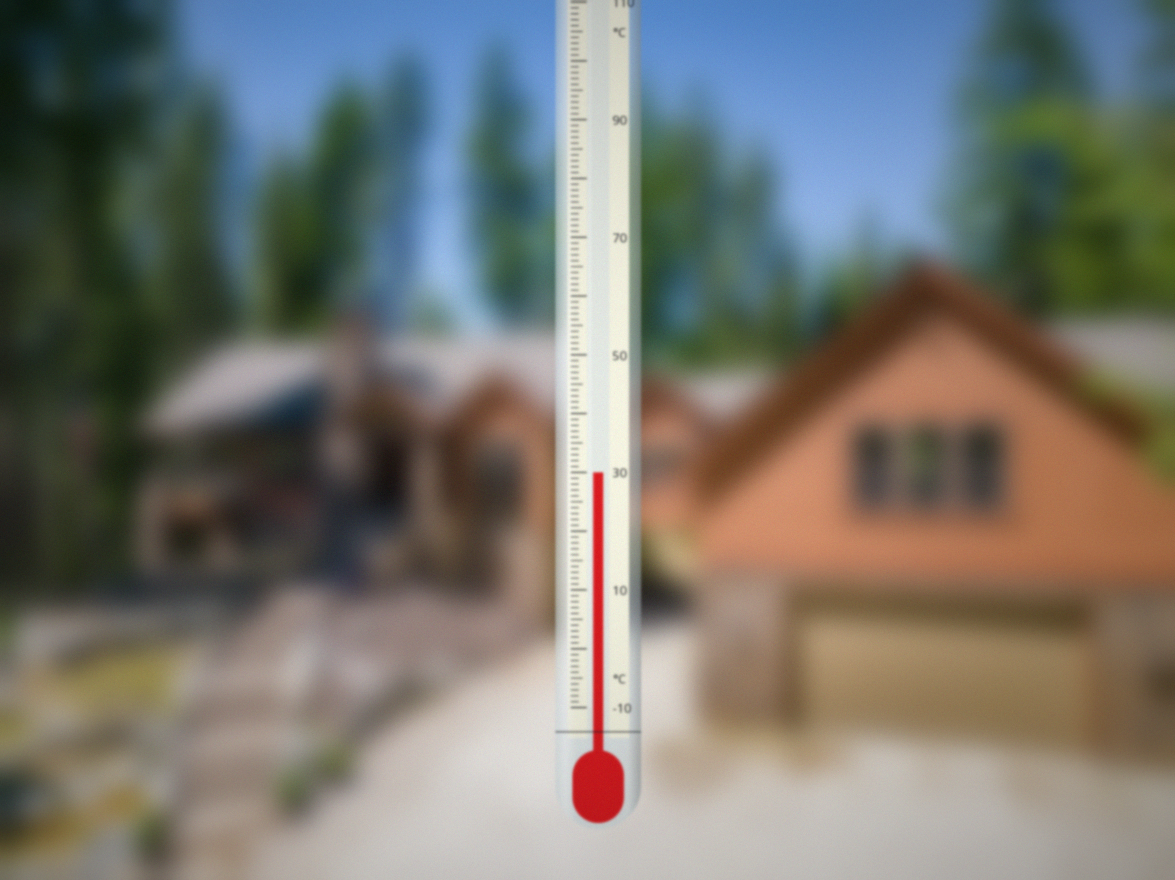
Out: 30,°C
